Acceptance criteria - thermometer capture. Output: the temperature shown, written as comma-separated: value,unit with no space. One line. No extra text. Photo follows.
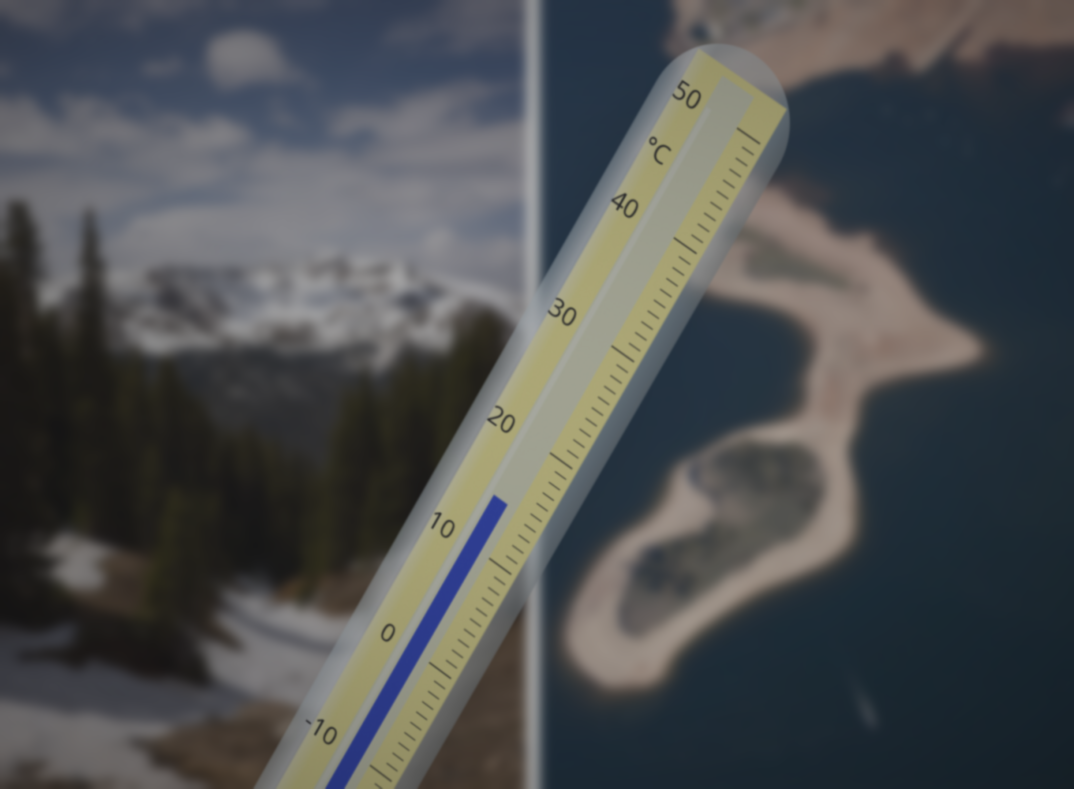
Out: 14.5,°C
